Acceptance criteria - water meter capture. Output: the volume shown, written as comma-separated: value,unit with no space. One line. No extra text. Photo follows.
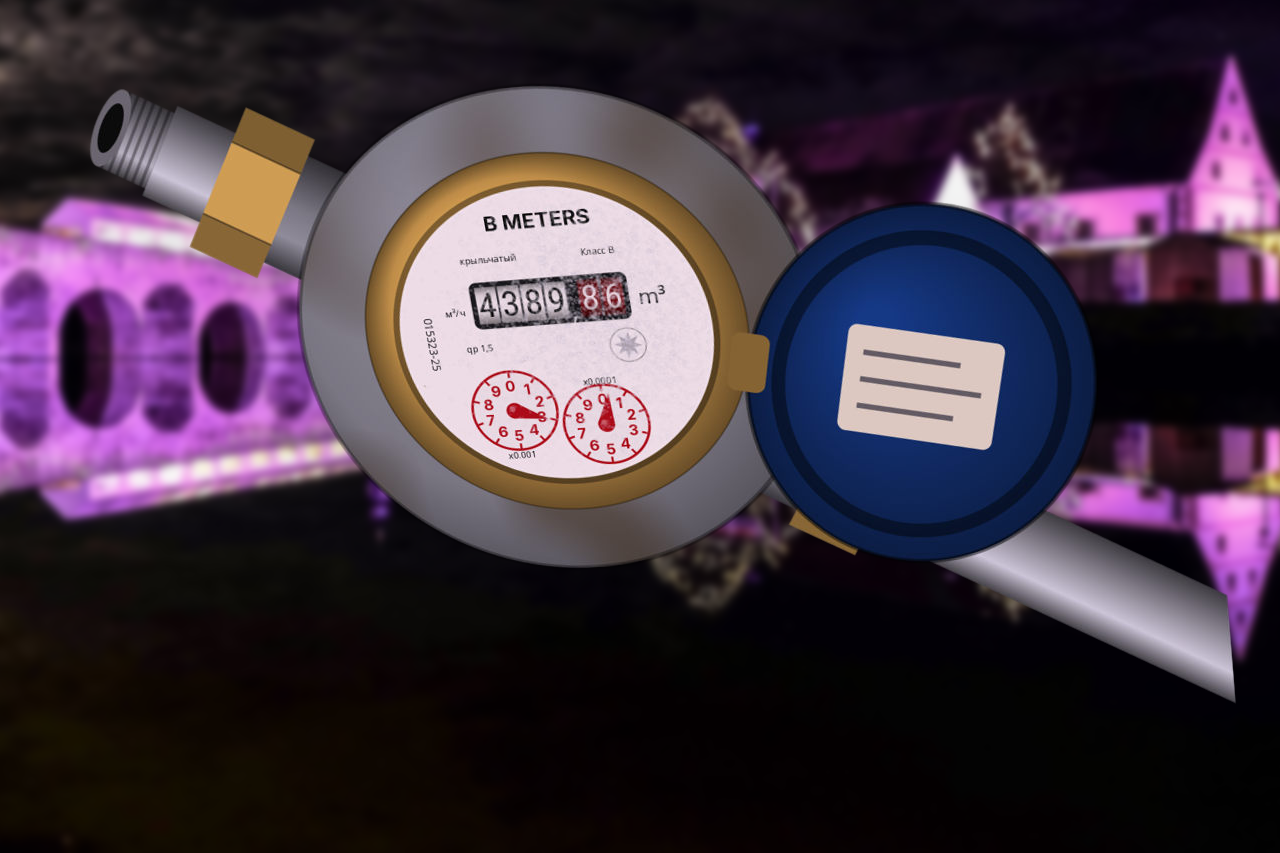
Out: 4389.8630,m³
